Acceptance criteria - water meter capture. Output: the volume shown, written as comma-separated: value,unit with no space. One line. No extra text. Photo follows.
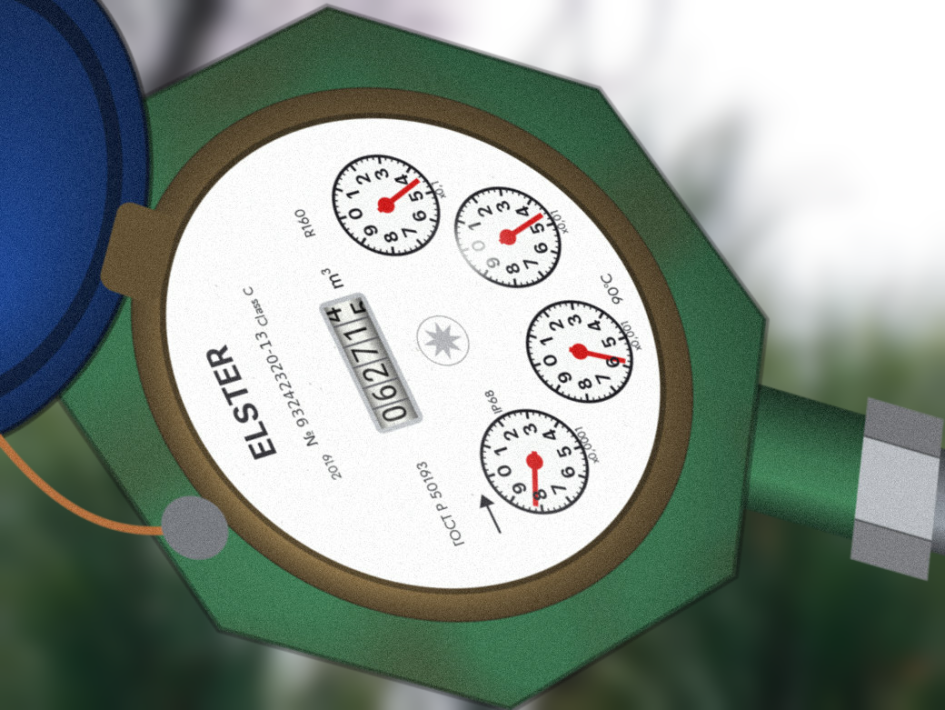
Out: 62714.4458,m³
